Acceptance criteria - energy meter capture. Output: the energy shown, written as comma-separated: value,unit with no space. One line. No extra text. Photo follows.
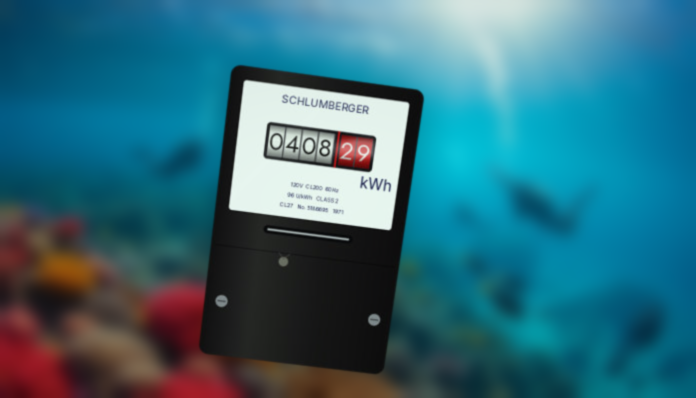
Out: 408.29,kWh
